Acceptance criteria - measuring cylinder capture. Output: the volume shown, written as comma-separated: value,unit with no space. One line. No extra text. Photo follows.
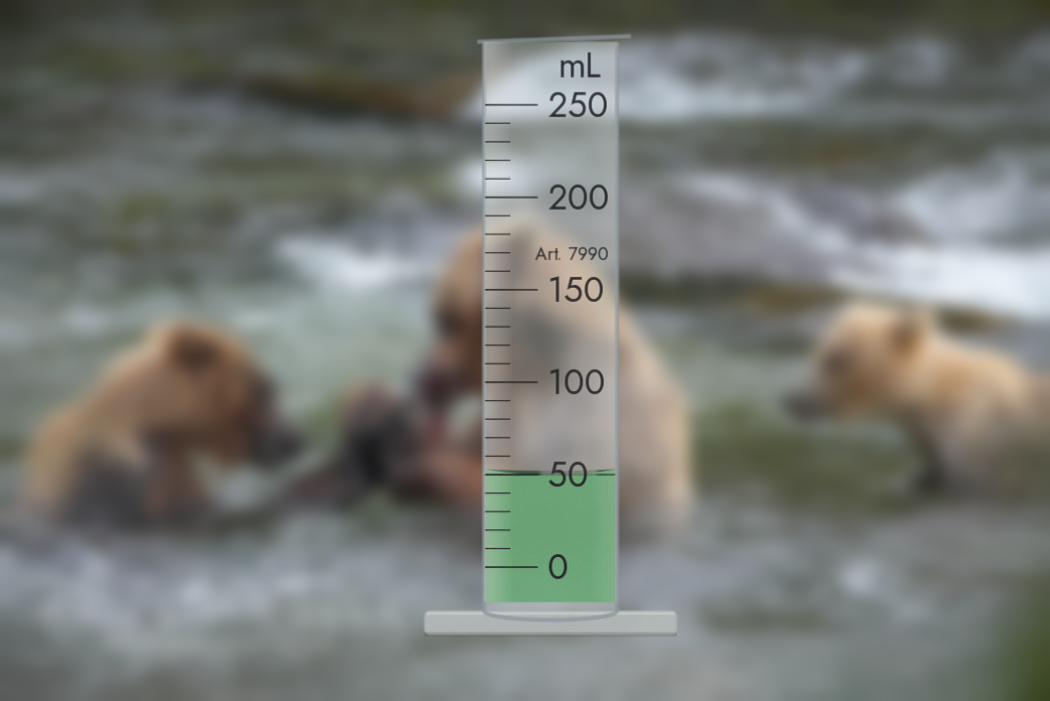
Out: 50,mL
